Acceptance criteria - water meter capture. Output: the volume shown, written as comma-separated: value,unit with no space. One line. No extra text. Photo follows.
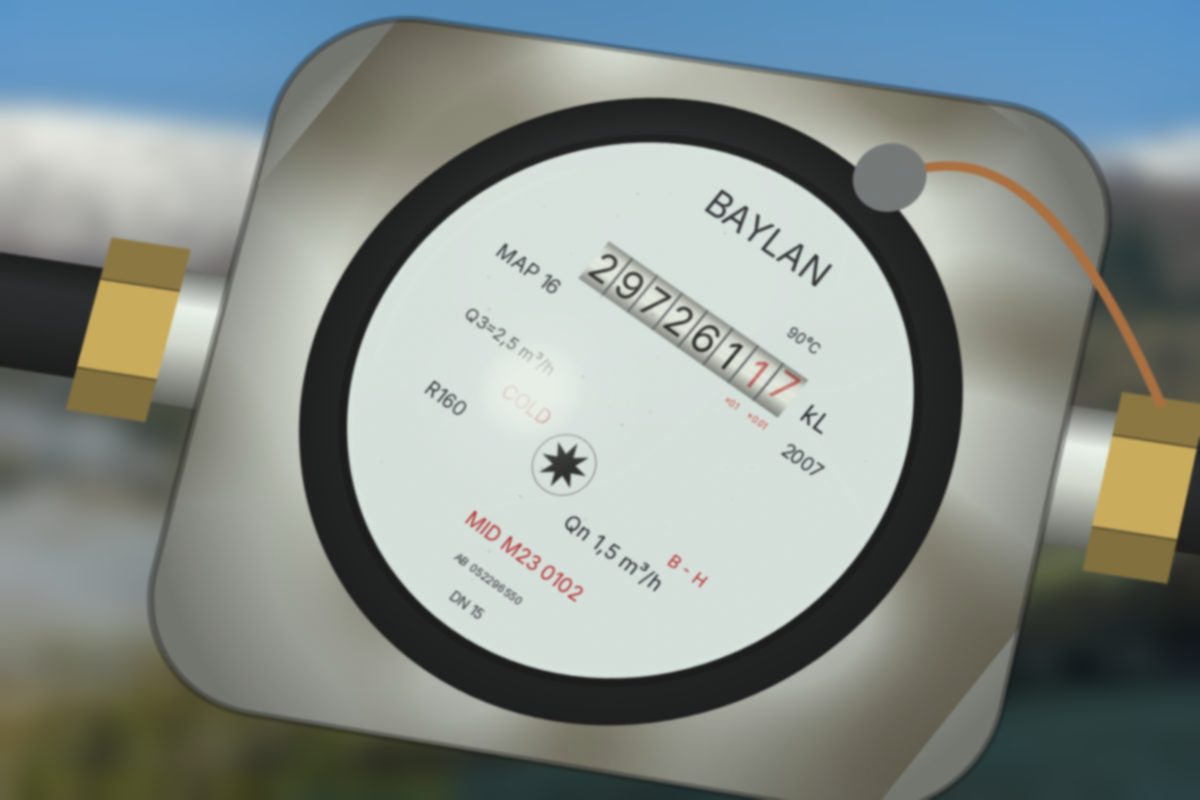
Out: 297261.17,kL
